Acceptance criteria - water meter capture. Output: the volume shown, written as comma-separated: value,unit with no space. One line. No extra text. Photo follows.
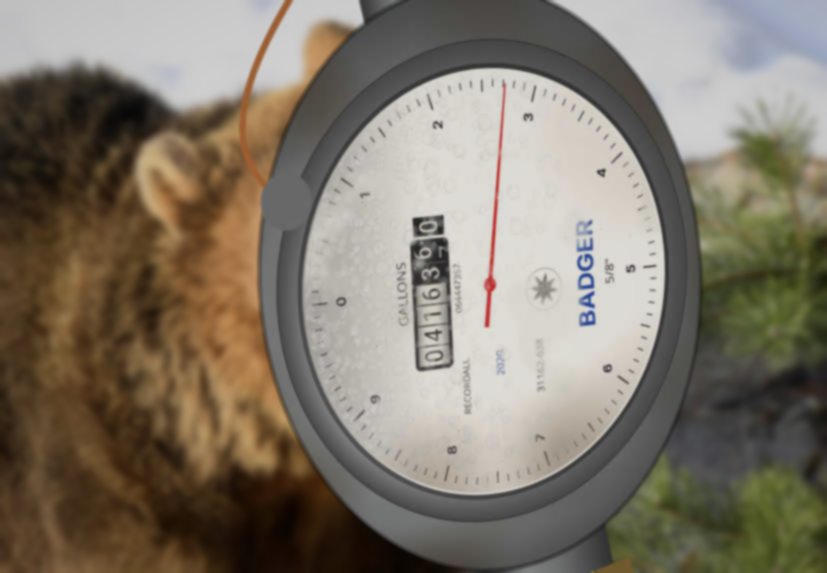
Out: 416362.7,gal
